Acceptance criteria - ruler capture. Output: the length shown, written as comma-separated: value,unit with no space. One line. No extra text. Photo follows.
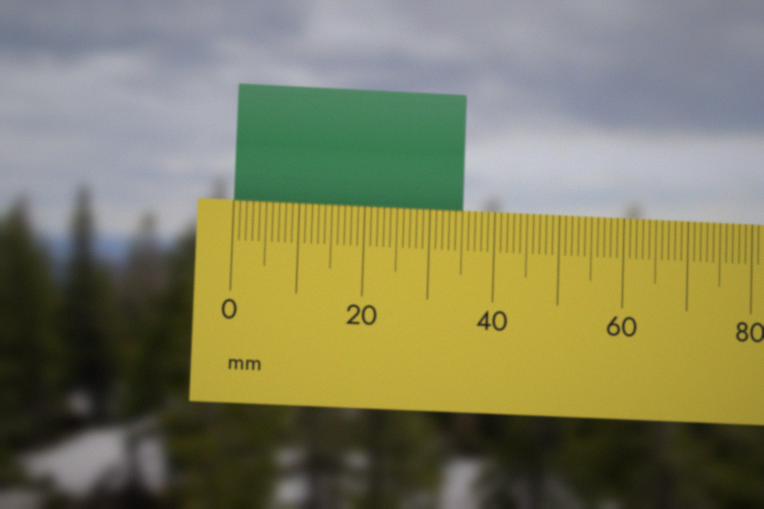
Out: 35,mm
